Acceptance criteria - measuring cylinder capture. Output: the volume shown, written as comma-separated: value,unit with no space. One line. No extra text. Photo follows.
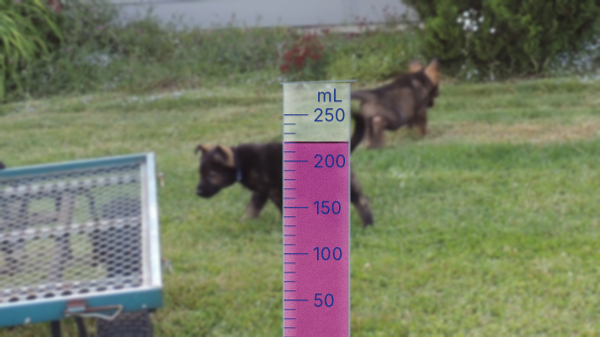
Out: 220,mL
